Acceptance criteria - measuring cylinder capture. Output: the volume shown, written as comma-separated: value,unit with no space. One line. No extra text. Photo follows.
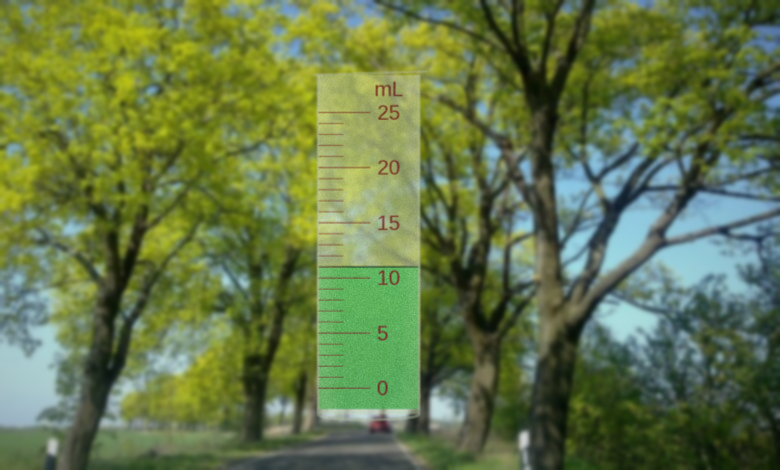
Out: 11,mL
